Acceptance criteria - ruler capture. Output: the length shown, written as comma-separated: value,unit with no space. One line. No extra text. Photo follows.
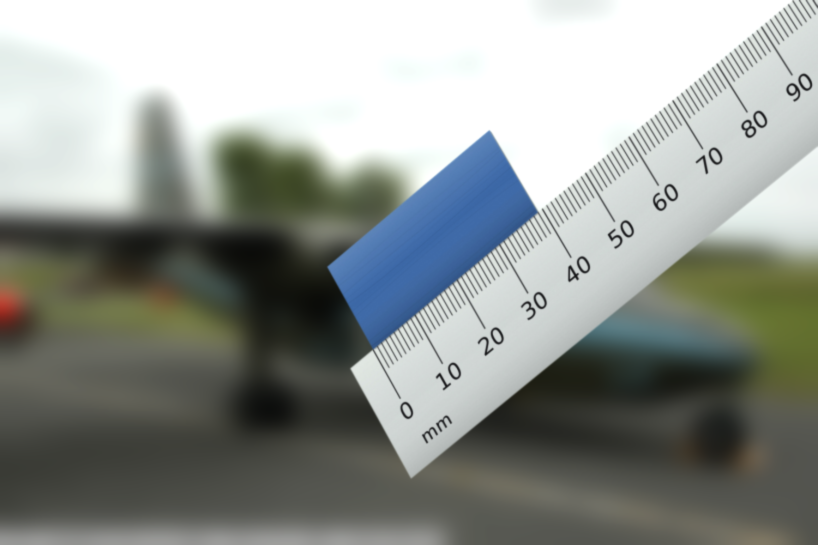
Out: 39,mm
